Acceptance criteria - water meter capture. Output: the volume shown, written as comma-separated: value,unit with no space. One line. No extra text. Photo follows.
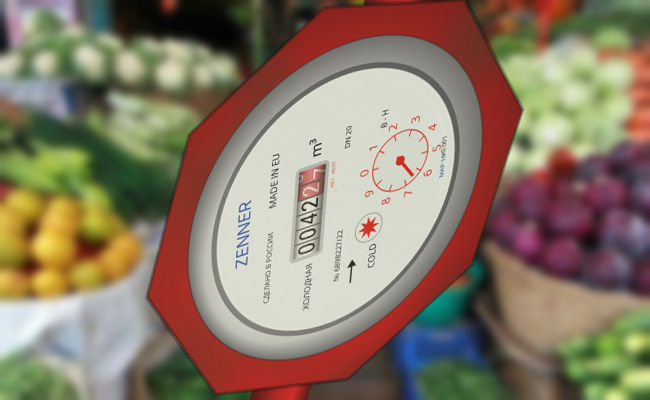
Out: 42.266,m³
